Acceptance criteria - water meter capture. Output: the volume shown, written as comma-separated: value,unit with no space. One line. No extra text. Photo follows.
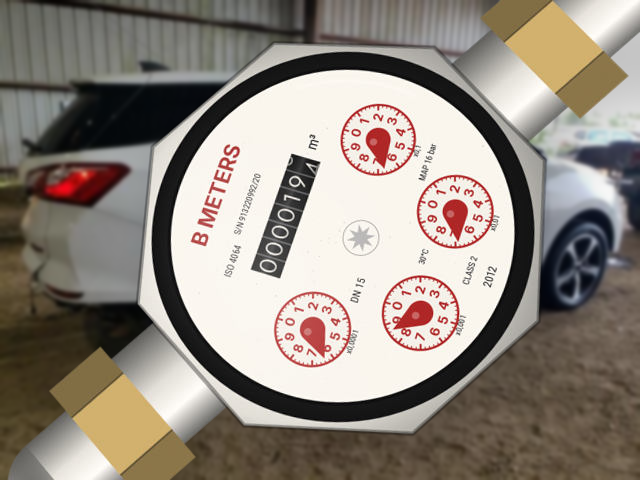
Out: 193.6686,m³
